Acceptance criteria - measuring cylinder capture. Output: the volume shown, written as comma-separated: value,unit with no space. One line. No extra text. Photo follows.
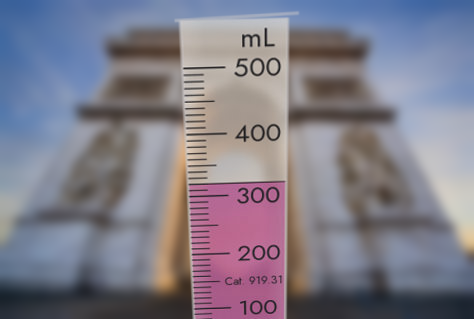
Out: 320,mL
